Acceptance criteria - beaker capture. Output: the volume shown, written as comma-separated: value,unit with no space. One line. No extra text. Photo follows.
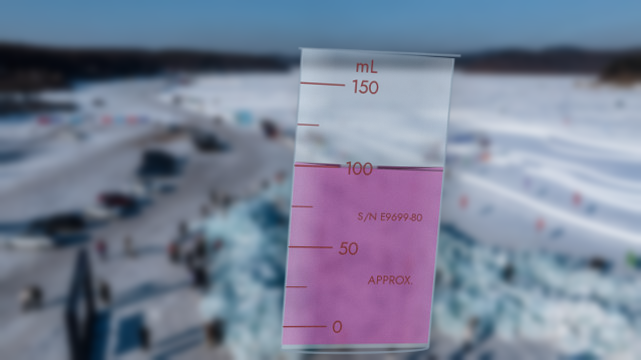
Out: 100,mL
